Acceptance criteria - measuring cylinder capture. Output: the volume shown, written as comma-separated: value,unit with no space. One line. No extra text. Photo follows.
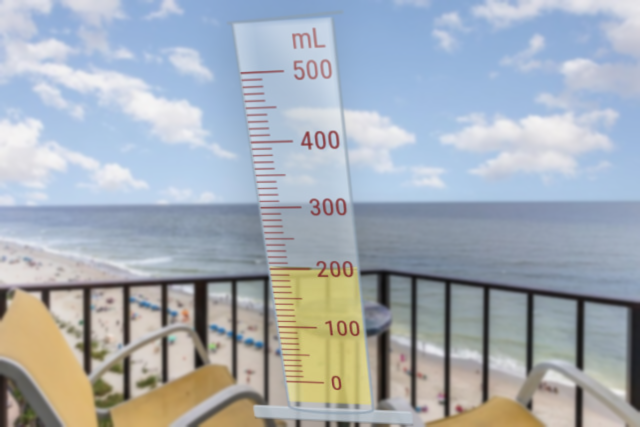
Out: 200,mL
